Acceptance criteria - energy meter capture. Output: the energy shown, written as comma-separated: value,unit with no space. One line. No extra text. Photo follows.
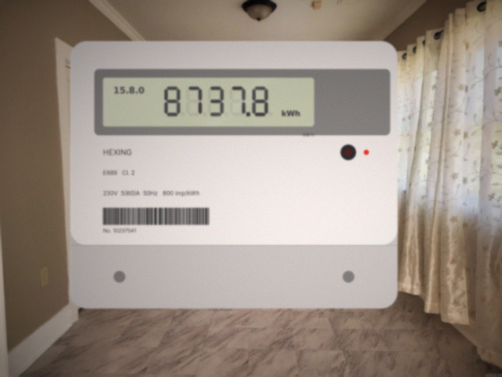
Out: 8737.8,kWh
